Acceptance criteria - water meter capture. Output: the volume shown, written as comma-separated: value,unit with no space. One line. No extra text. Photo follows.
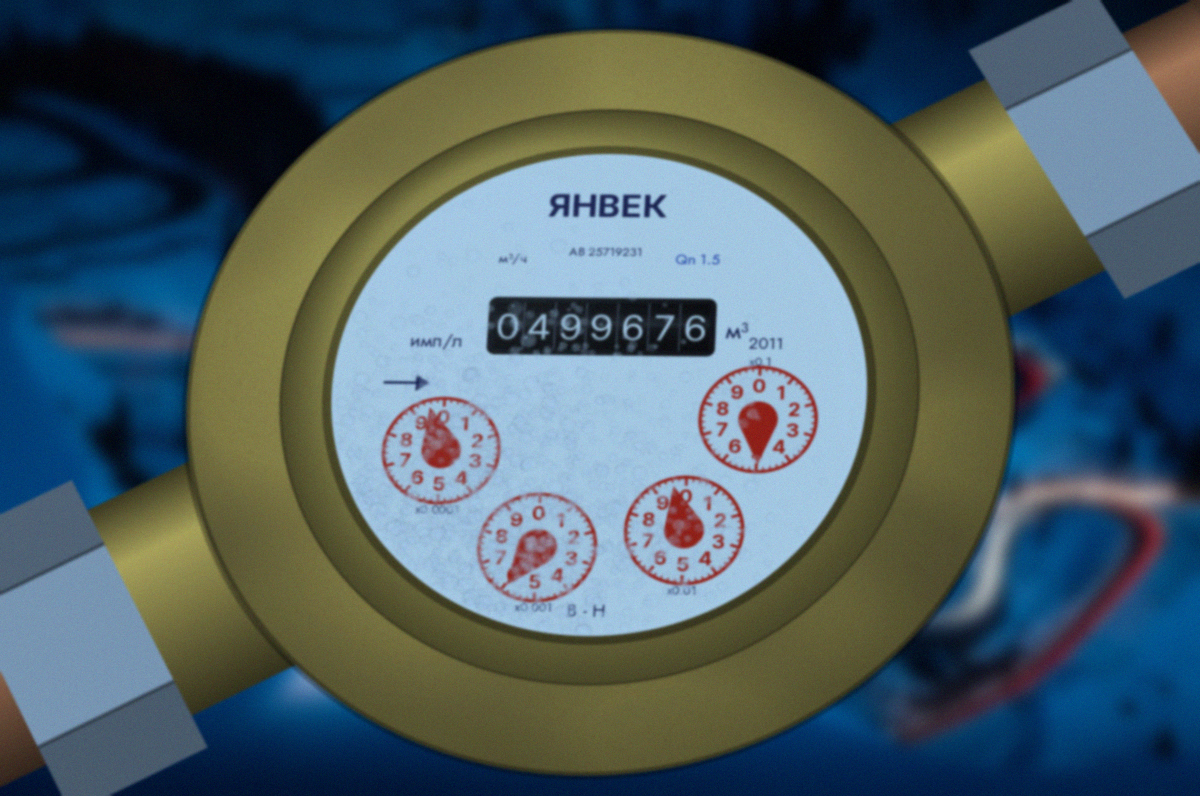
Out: 499676.4959,m³
